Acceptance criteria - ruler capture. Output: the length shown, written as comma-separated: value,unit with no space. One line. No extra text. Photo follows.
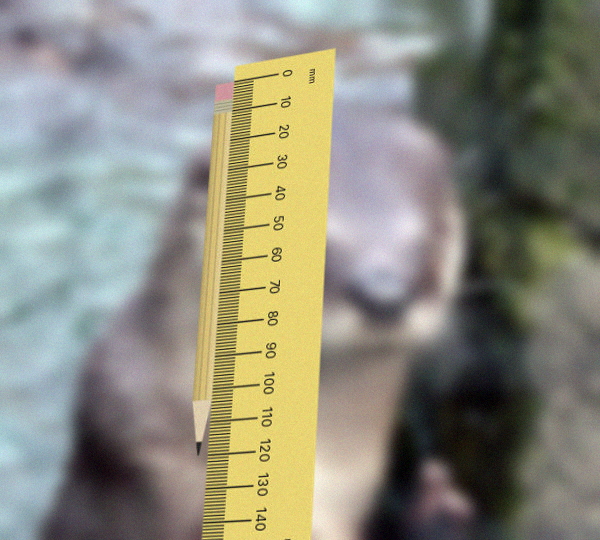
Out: 120,mm
